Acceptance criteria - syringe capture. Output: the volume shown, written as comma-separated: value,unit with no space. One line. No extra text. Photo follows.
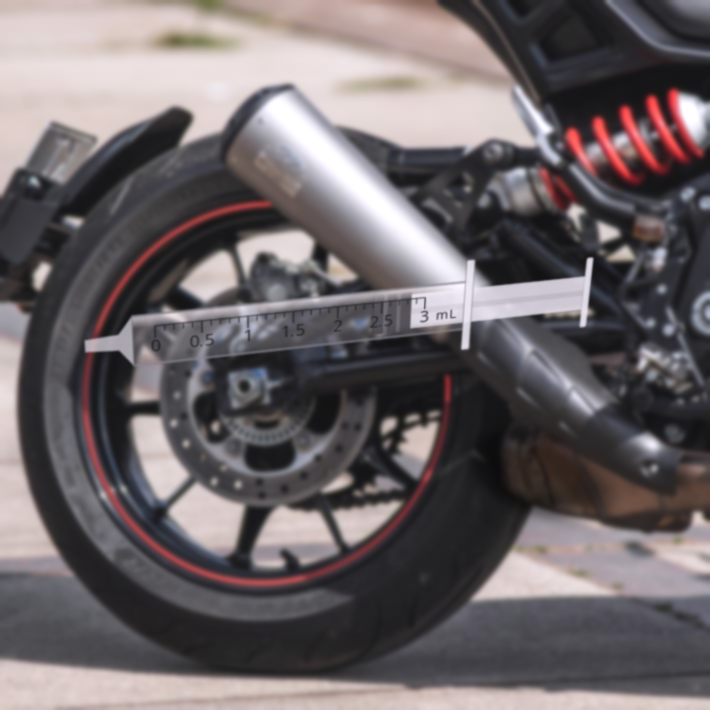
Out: 2.4,mL
